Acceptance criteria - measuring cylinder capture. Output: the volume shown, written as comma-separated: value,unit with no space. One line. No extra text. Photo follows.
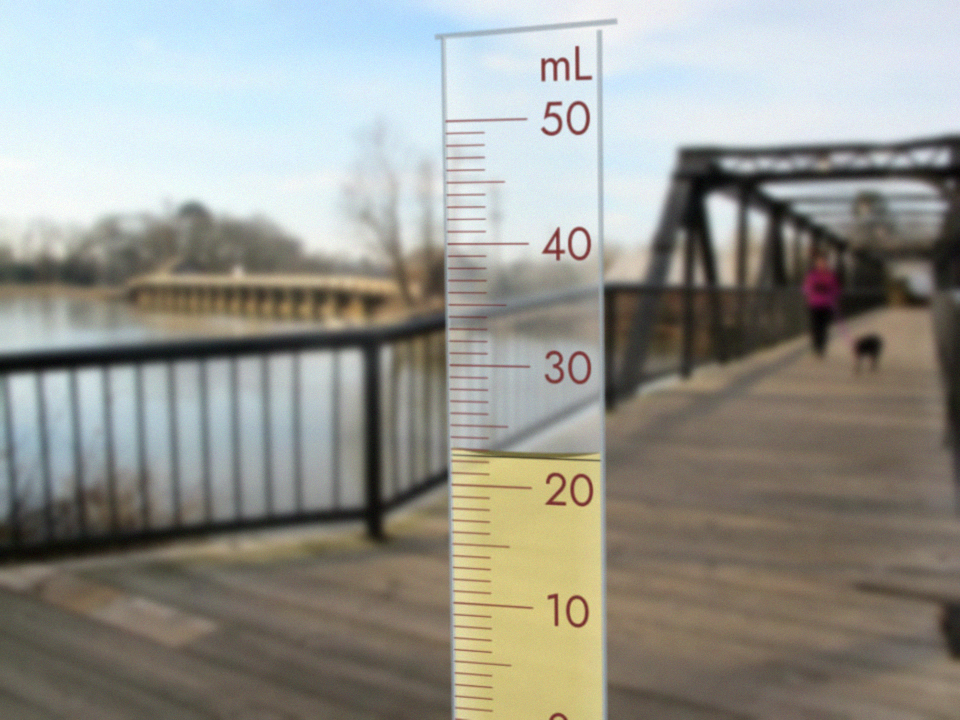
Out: 22.5,mL
